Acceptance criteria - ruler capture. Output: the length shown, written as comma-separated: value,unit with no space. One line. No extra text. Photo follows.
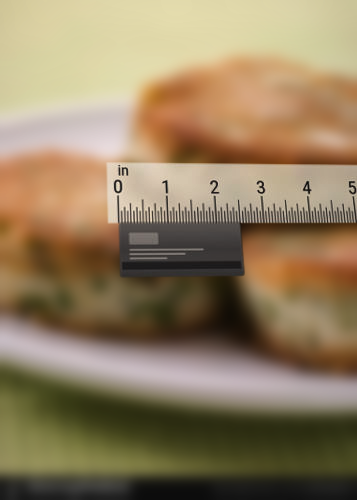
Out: 2.5,in
